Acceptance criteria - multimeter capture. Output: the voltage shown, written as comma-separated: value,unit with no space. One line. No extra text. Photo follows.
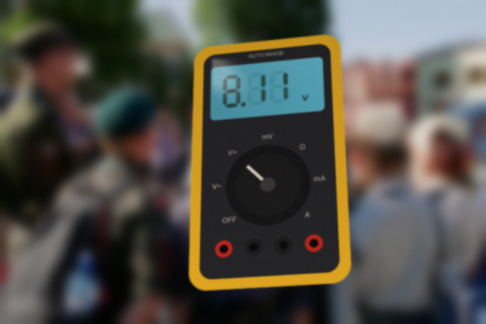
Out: 8.11,V
